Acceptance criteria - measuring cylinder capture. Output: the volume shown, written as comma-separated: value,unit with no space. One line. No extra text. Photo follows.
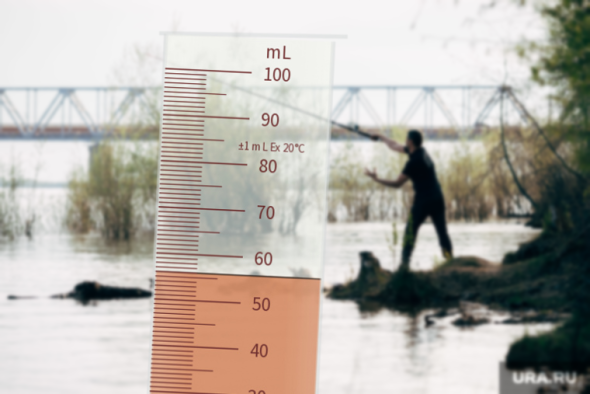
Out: 56,mL
